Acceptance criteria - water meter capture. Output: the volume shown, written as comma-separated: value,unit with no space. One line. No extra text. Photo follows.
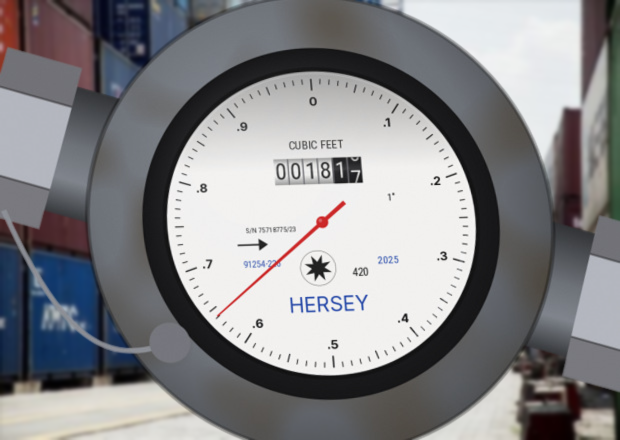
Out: 1816.64,ft³
